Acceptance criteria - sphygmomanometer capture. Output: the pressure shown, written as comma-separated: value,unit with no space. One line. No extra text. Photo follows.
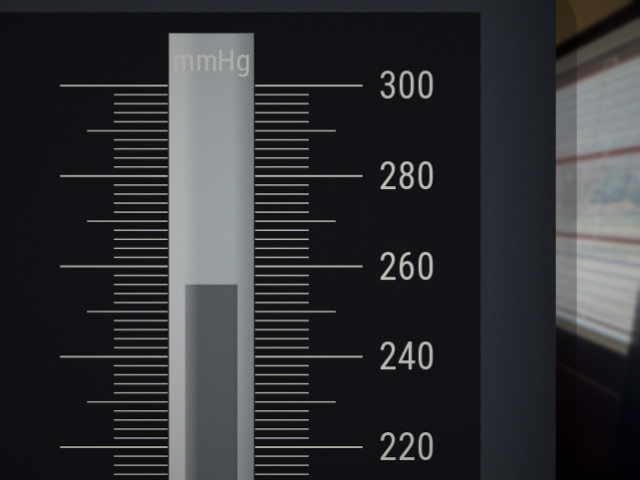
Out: 256,mmHg
